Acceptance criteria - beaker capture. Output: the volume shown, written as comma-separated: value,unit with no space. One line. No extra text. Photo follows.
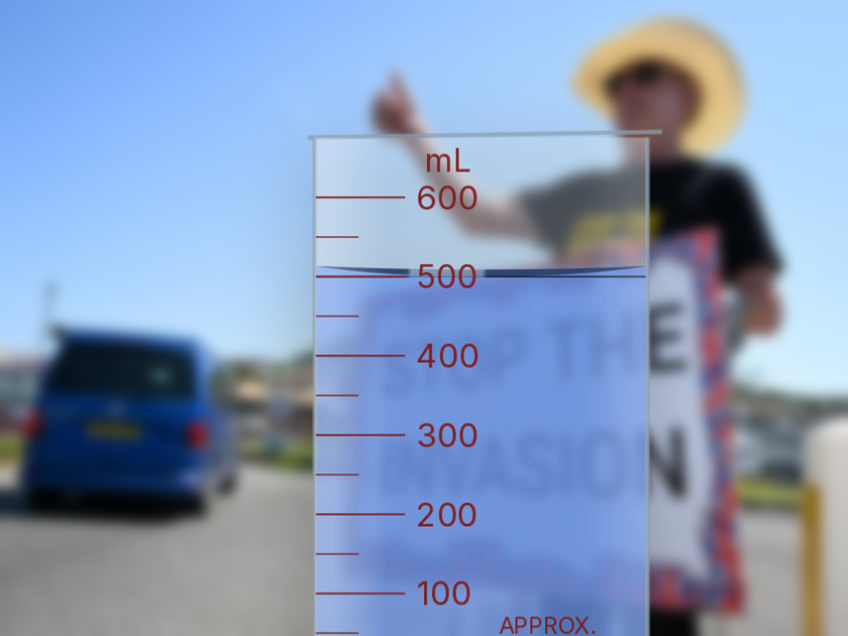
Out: 500,mL
